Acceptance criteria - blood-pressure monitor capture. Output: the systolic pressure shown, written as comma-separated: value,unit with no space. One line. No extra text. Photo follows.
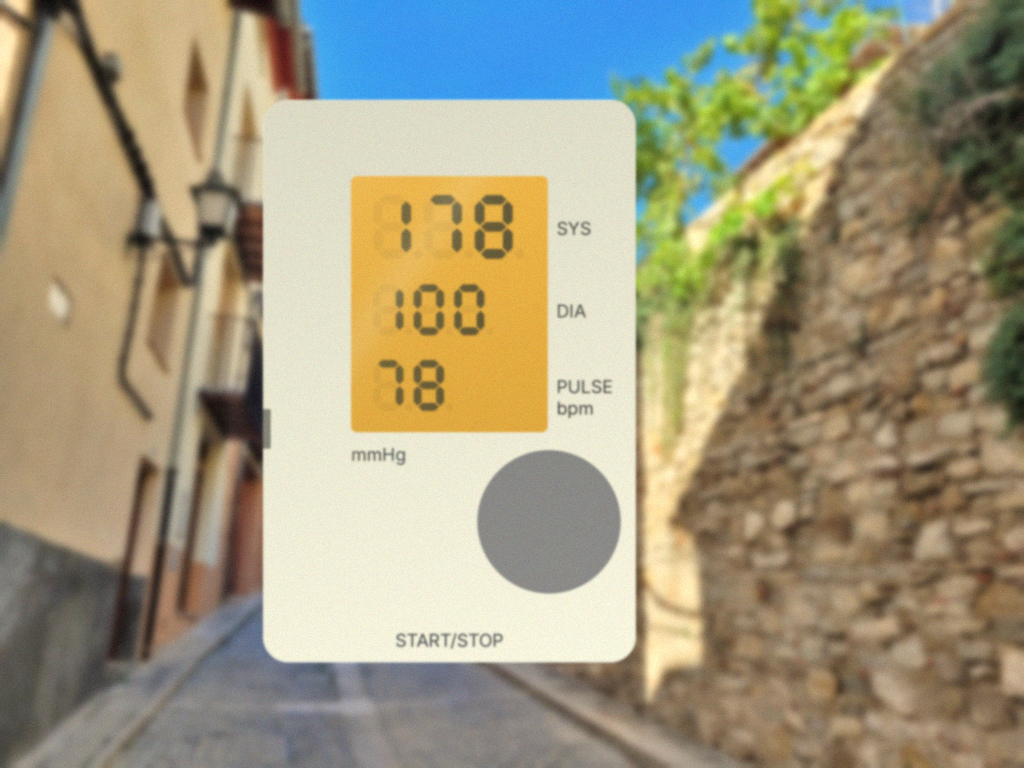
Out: 178,mmHg
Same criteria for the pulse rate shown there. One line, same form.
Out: 78,bpm
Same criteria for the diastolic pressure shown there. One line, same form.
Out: 100,mmHg
